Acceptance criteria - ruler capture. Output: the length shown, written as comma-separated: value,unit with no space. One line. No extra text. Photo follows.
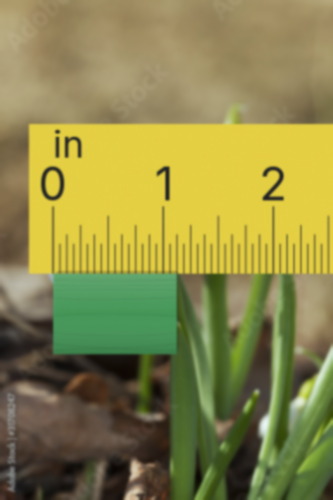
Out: 1.125,in
